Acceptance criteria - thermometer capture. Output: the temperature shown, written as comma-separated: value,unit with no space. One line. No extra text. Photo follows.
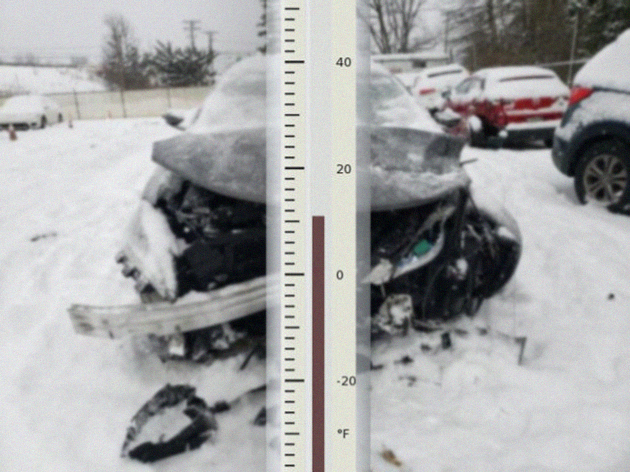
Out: 11,°F
